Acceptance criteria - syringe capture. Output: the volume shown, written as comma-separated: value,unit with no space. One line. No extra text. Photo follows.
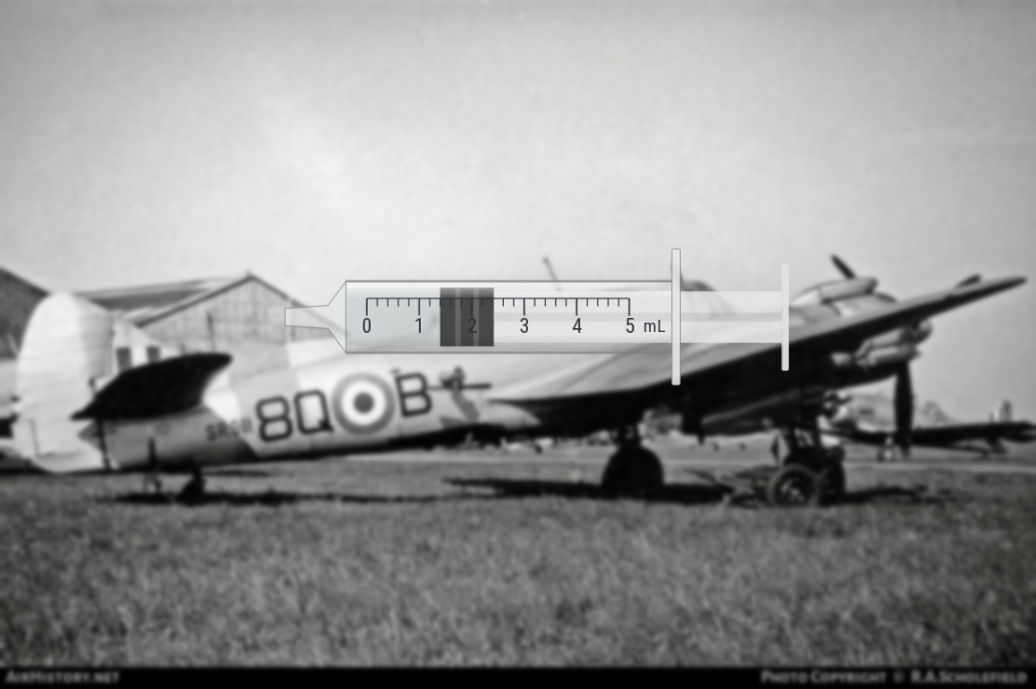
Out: 1.4,mL
